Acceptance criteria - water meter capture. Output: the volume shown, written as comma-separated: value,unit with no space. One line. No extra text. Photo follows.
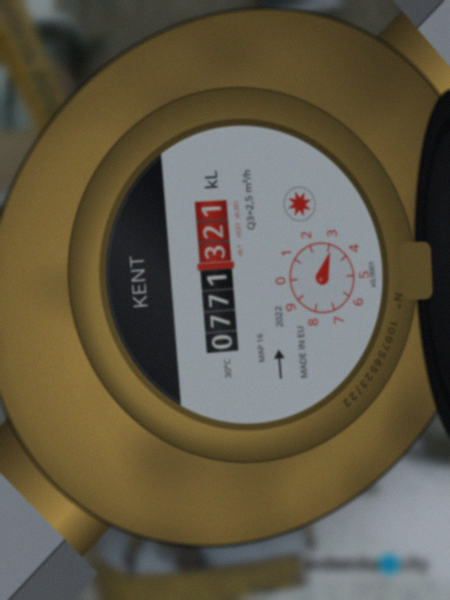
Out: 771.3213,kL
